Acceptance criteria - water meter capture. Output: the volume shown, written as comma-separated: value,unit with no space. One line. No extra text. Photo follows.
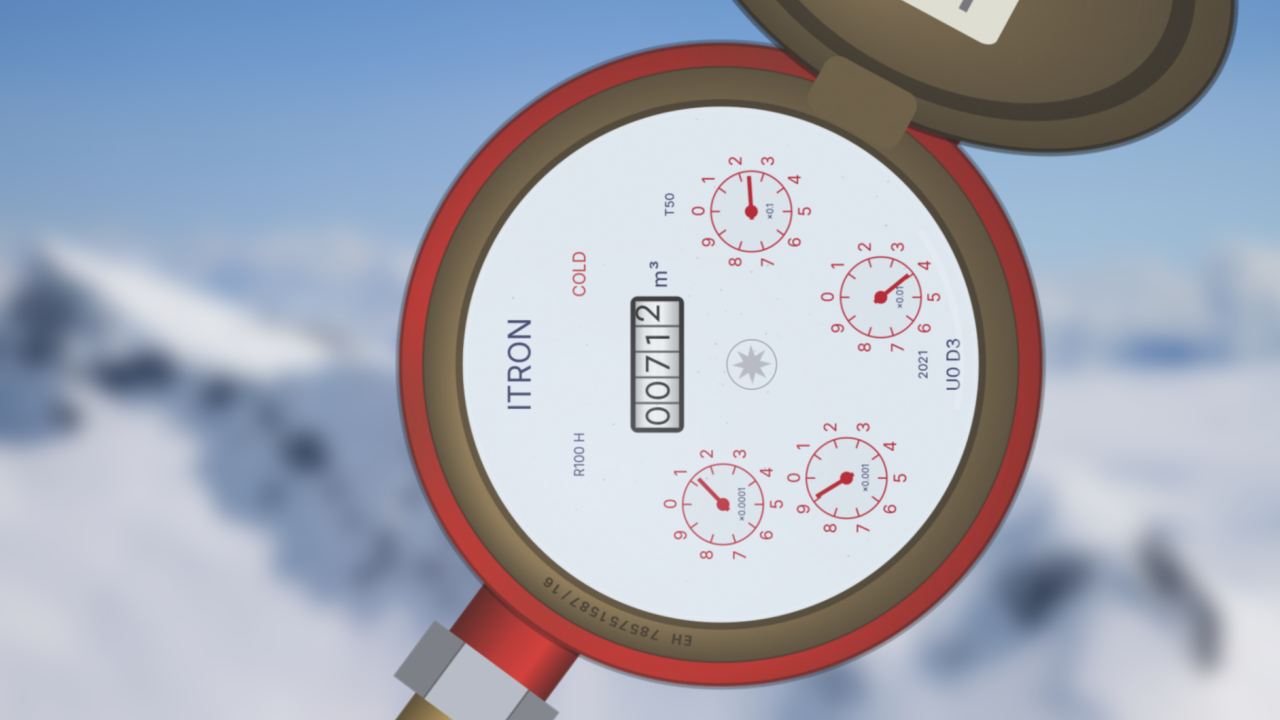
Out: 712.2391,m³
